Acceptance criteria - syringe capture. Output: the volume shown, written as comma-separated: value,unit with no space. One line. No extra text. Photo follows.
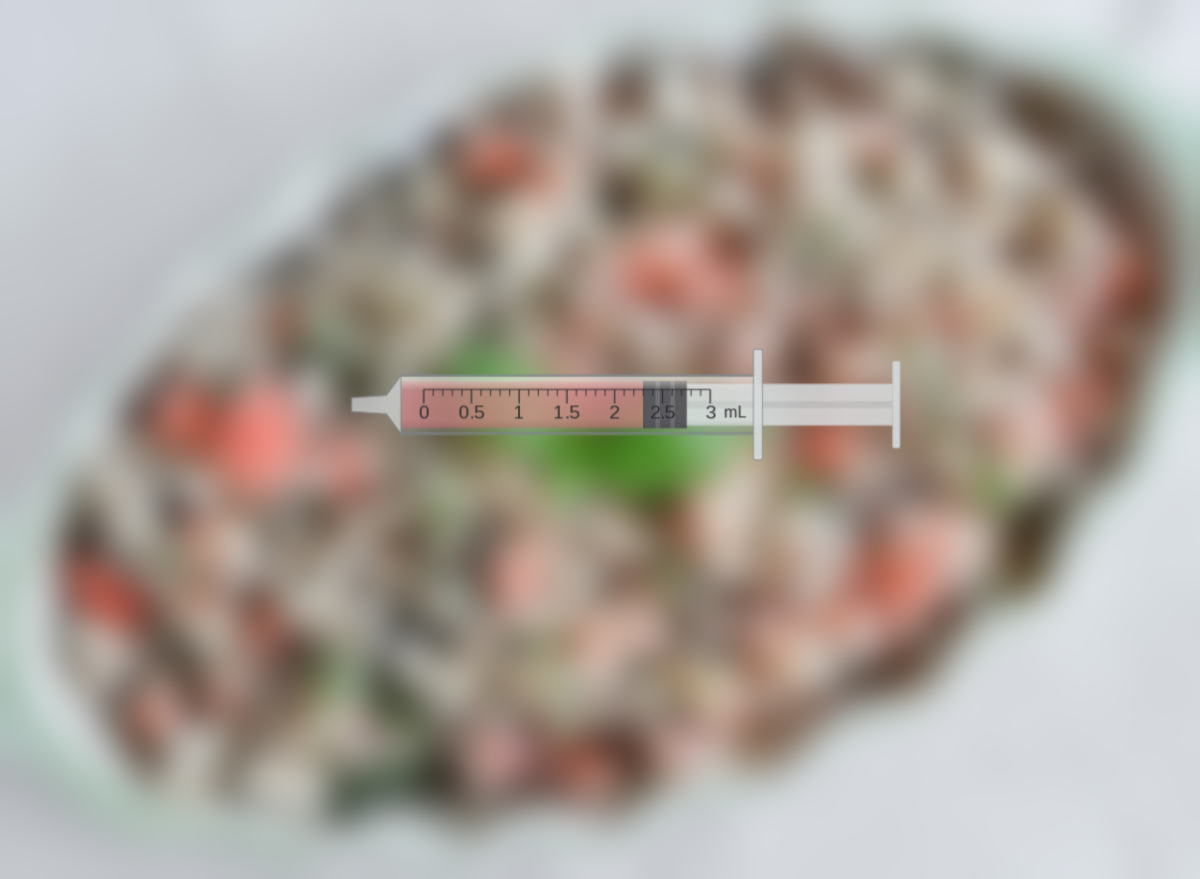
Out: 2.3,mL
